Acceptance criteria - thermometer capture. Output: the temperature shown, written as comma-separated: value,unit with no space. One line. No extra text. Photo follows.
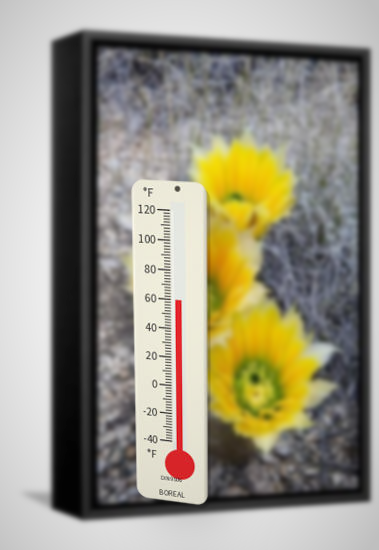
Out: 60,°F
